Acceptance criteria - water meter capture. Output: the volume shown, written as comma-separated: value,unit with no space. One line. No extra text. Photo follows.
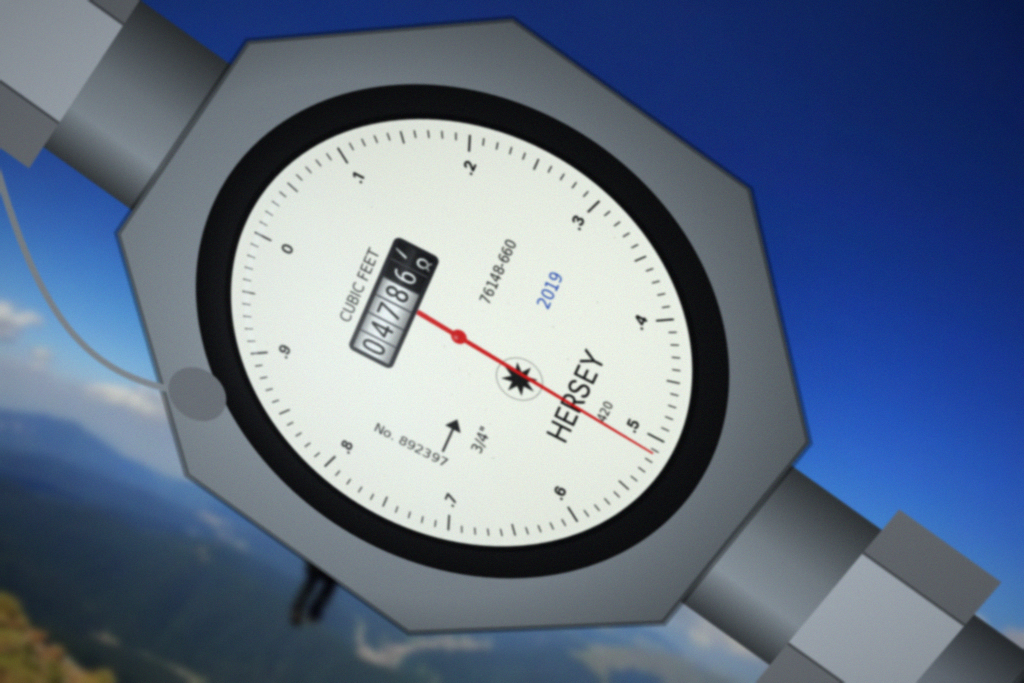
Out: 47867.51,ft³
